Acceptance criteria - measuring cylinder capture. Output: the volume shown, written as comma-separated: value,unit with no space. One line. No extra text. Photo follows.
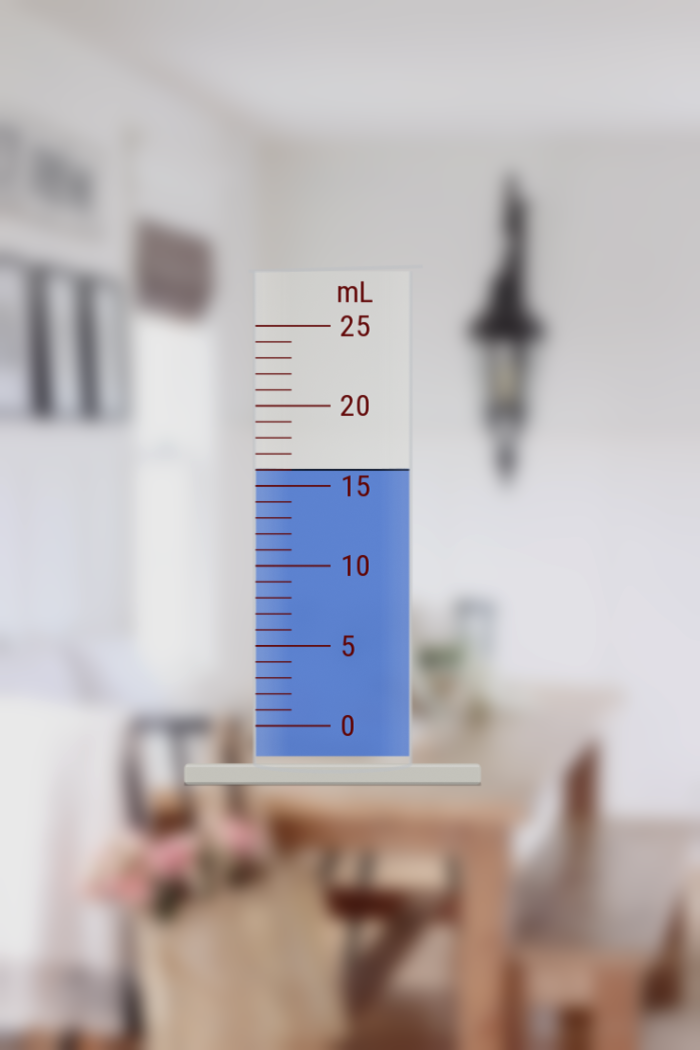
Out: 16,mL
